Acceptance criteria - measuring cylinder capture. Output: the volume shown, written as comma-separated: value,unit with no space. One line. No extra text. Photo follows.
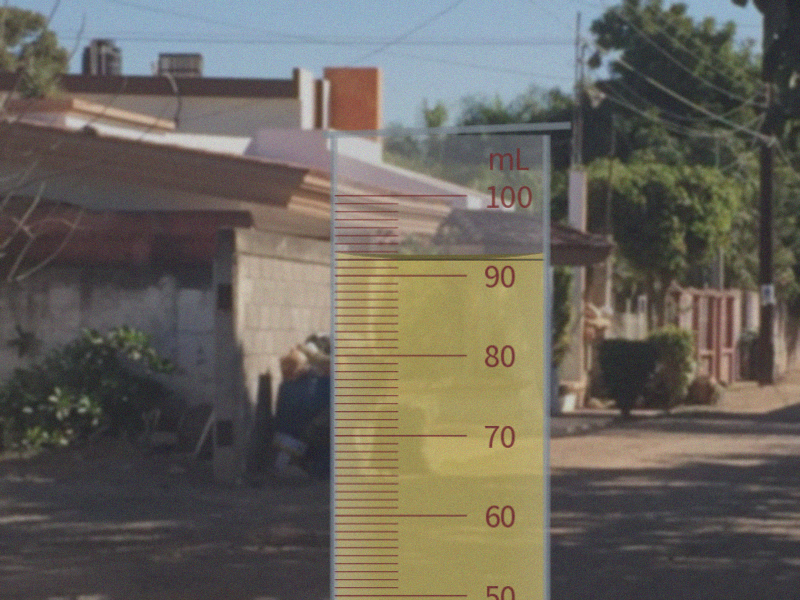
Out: 92,mL
